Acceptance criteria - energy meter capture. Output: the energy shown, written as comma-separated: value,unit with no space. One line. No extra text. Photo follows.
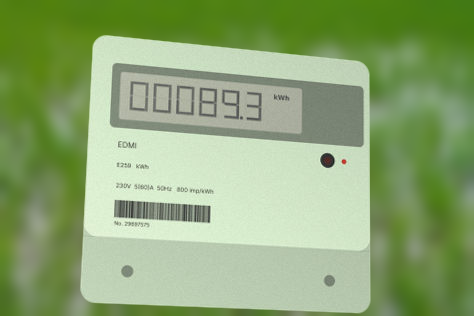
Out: 89.3,kWh
